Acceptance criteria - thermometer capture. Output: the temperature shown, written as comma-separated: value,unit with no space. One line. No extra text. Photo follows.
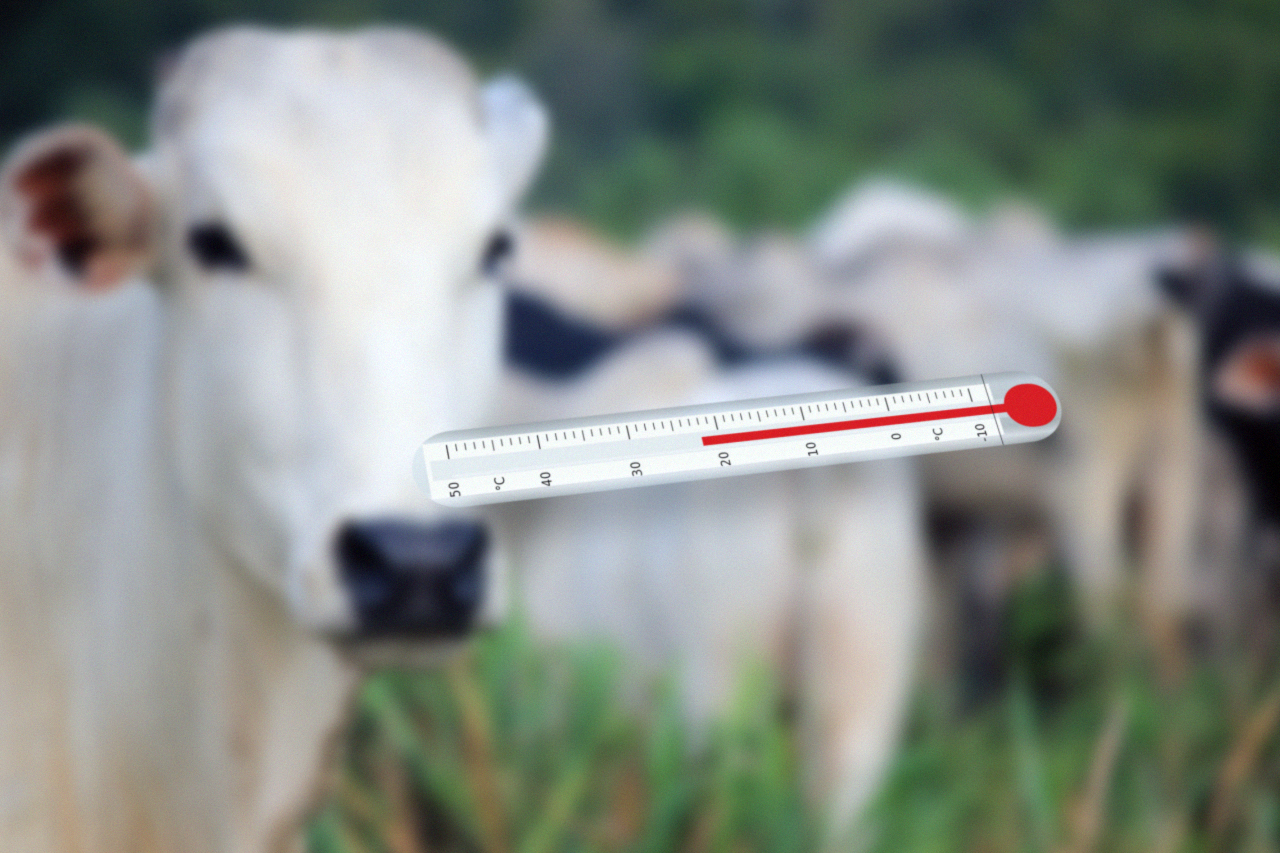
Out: 22,°C
